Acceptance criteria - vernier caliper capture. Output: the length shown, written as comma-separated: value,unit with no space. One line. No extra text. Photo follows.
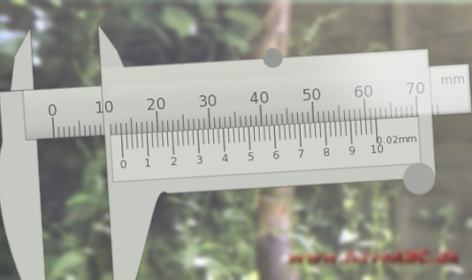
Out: 13.0,mm
